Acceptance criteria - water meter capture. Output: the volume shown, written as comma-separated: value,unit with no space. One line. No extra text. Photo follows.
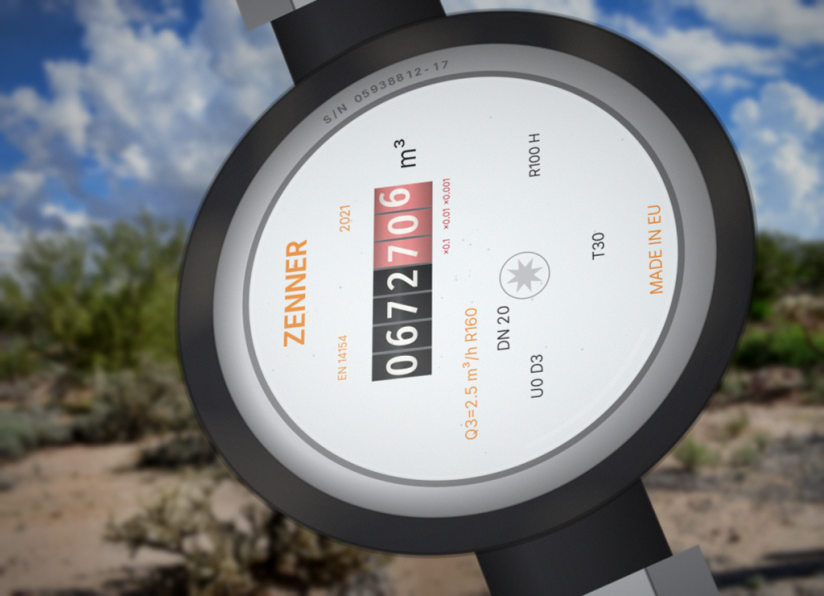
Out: 672.706,m³
